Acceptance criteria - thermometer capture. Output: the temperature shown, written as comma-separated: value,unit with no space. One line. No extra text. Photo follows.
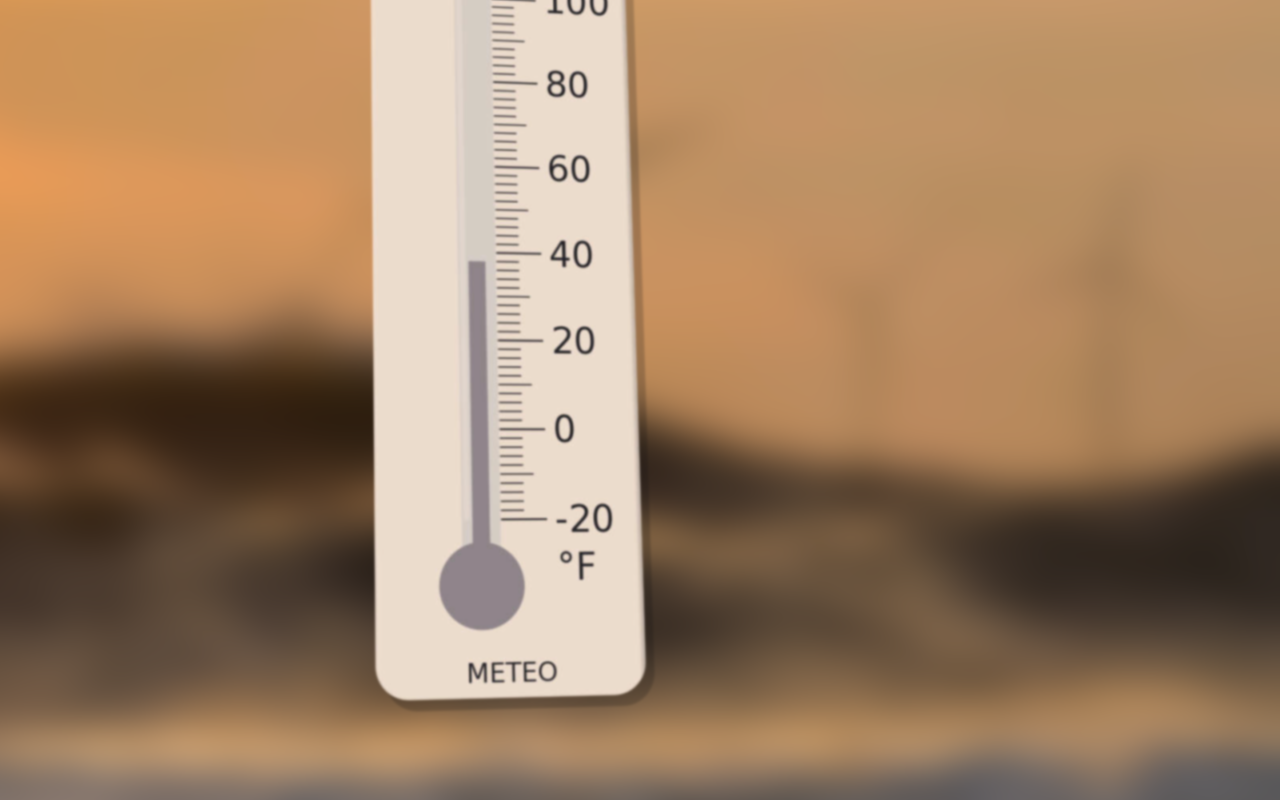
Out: 38,°F
